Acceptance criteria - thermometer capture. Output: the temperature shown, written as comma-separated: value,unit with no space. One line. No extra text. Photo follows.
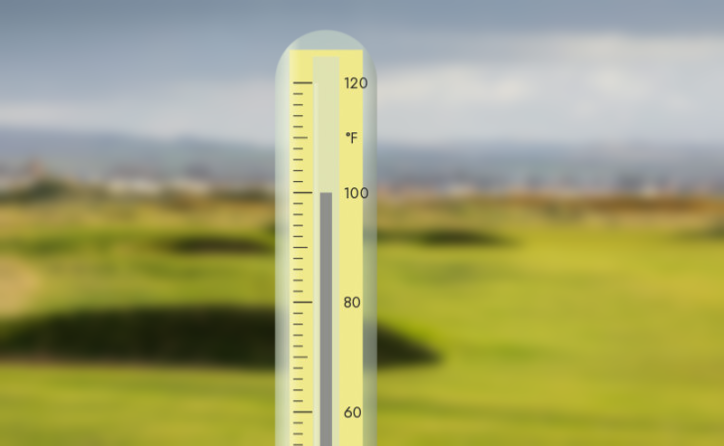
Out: 100,°F
